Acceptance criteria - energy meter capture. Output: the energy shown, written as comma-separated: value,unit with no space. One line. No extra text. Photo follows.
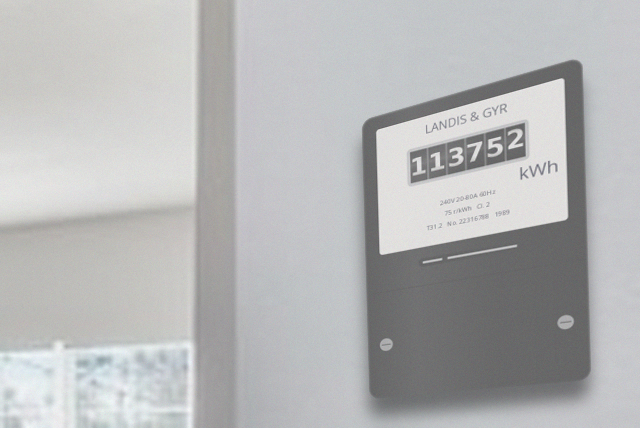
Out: 113752,kWh
